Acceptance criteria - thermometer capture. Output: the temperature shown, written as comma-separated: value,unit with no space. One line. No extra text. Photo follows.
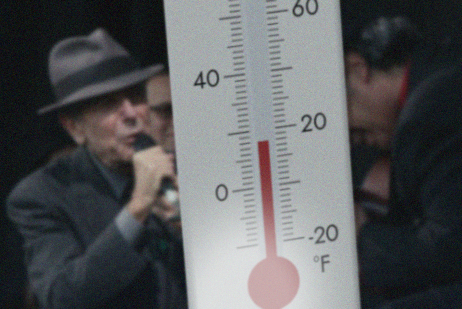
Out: 16,°F
